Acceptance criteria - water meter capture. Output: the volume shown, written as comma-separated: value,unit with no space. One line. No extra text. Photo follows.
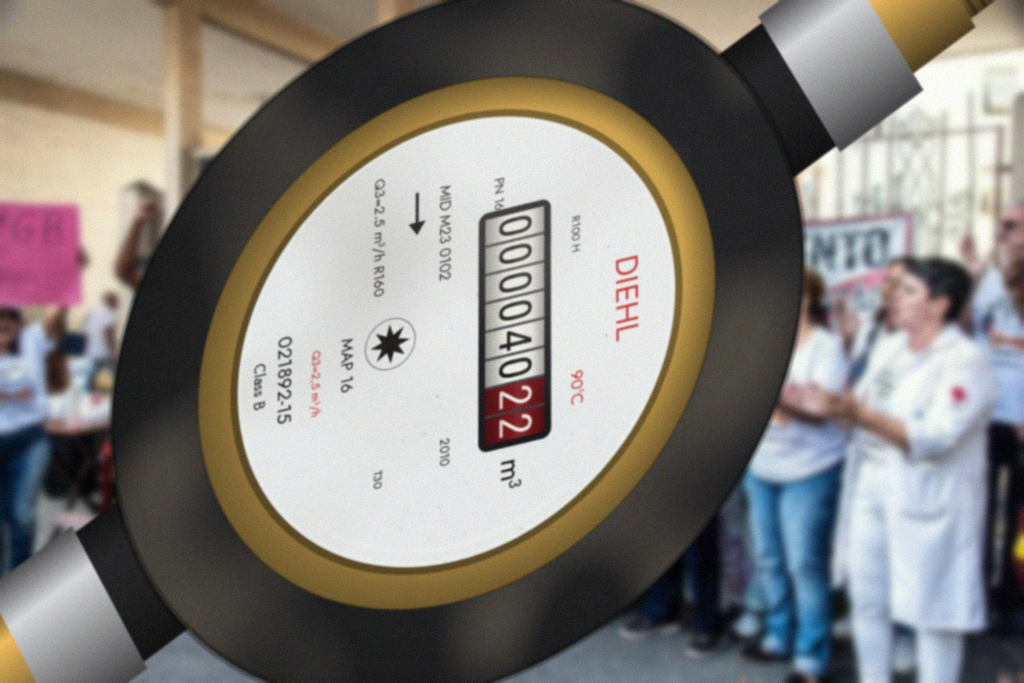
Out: 40.22,m³
